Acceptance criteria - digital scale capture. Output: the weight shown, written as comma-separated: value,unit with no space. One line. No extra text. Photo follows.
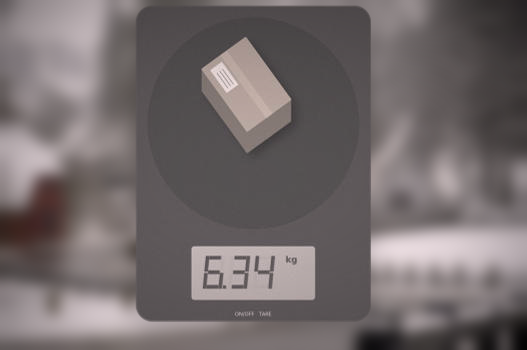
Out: 6.34,kg
